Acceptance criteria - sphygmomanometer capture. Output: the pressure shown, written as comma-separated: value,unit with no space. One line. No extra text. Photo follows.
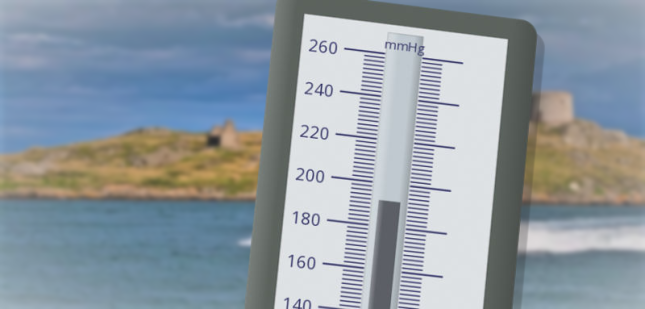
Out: 192,mmHg
